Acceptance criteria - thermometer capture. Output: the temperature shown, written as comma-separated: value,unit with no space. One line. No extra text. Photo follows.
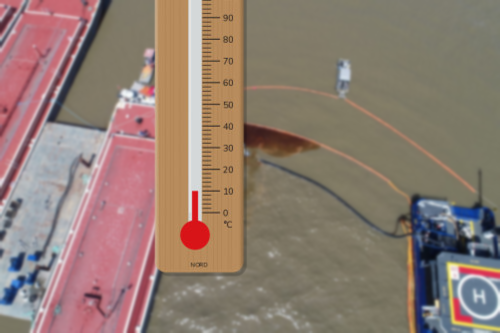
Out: 10,°C
